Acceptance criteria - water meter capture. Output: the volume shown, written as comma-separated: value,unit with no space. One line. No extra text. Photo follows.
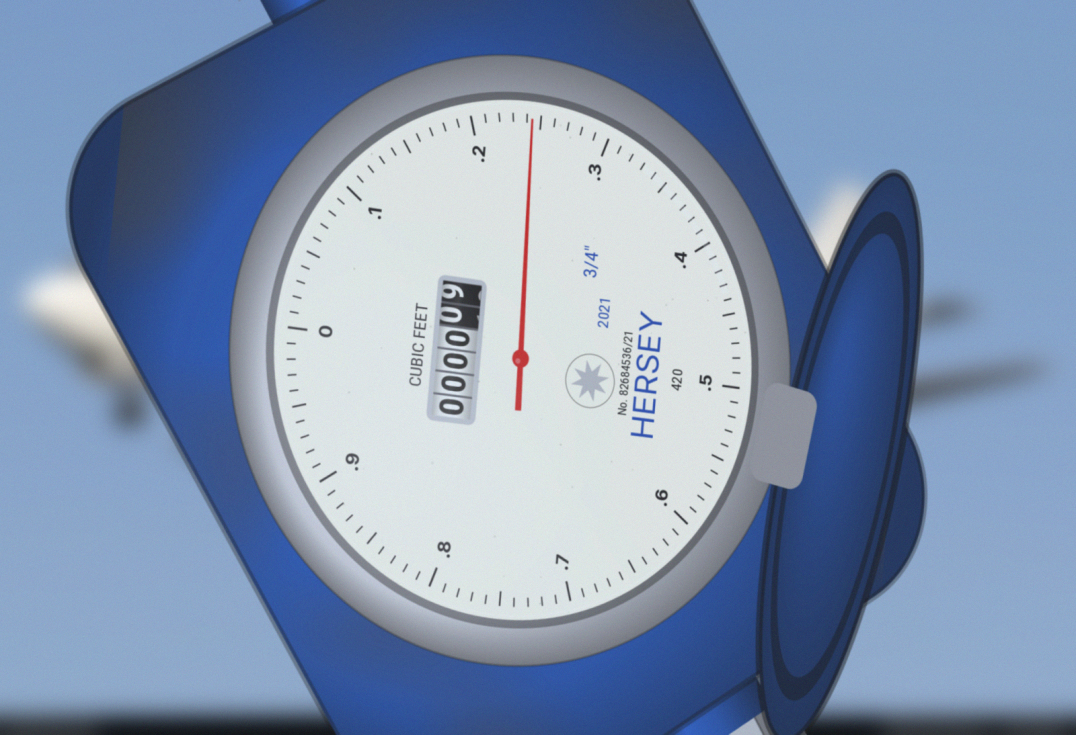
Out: 9.24,ft³
